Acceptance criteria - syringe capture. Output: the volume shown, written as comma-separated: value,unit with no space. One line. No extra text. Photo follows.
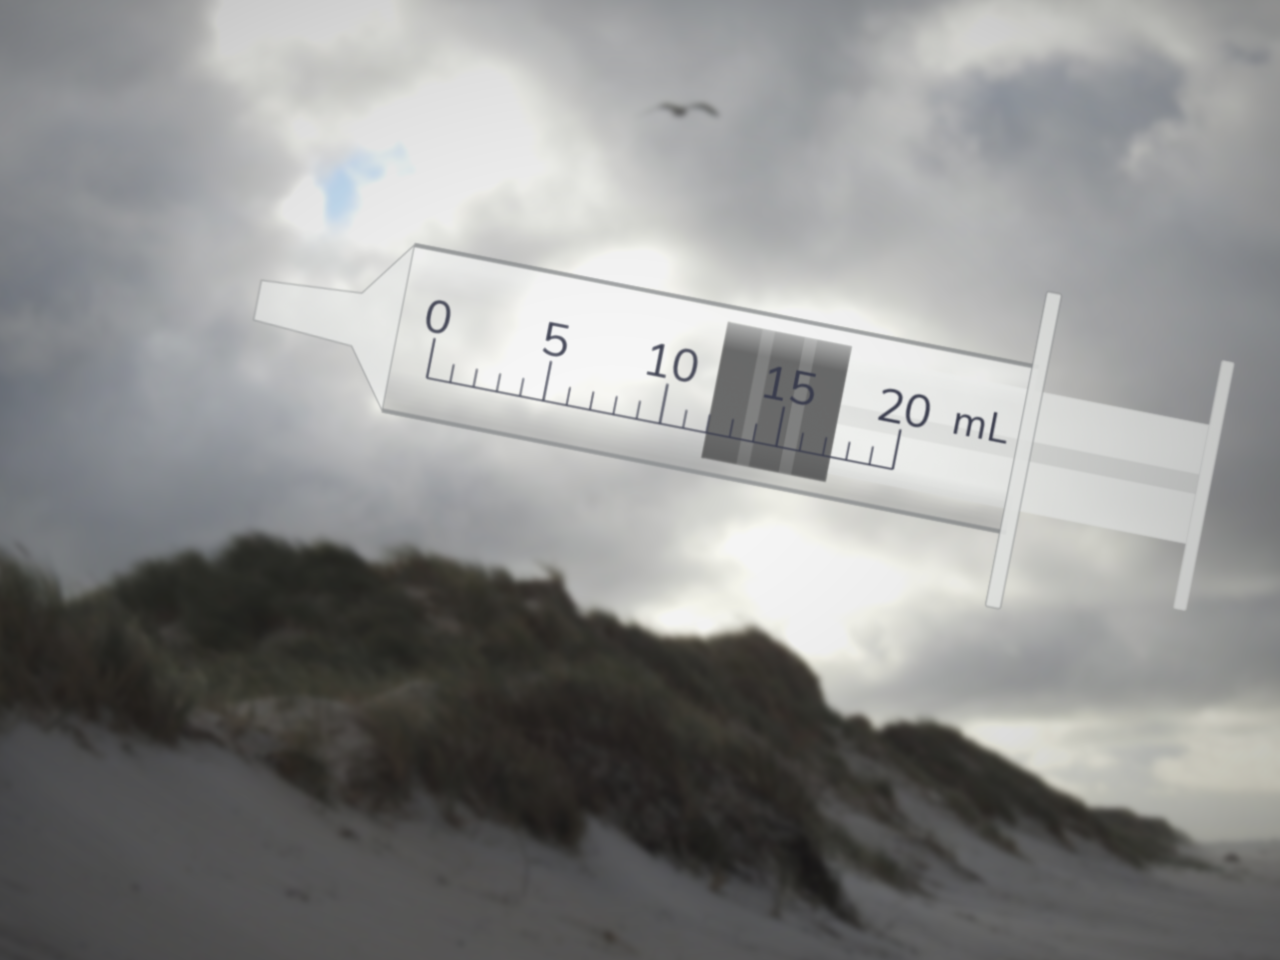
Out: 12,mL
